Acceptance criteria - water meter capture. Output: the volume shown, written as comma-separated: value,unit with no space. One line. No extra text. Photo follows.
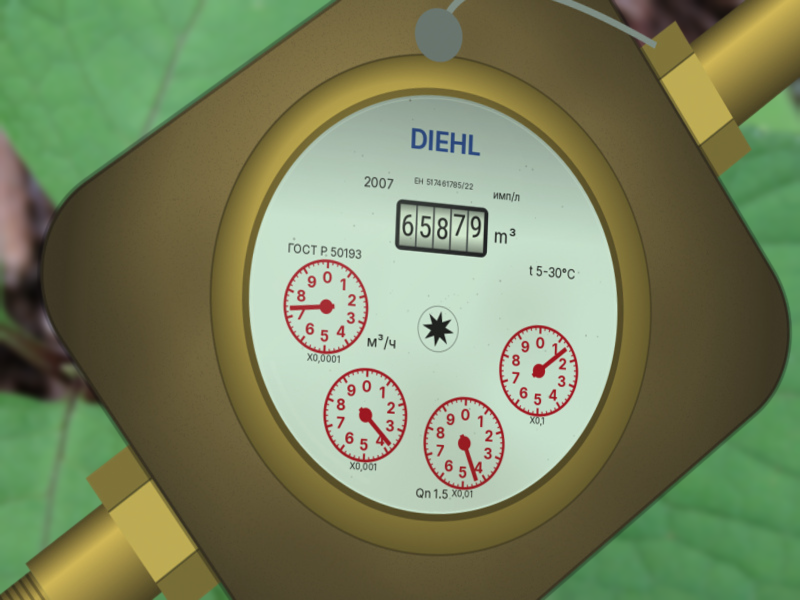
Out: 65879.1437,m³
